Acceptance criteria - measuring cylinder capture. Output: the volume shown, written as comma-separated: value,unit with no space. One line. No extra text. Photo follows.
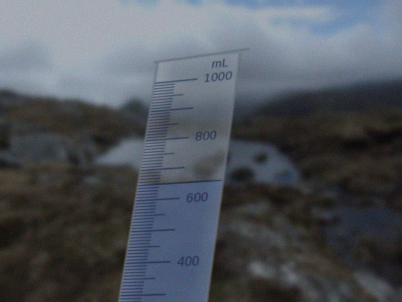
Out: 650,mL
